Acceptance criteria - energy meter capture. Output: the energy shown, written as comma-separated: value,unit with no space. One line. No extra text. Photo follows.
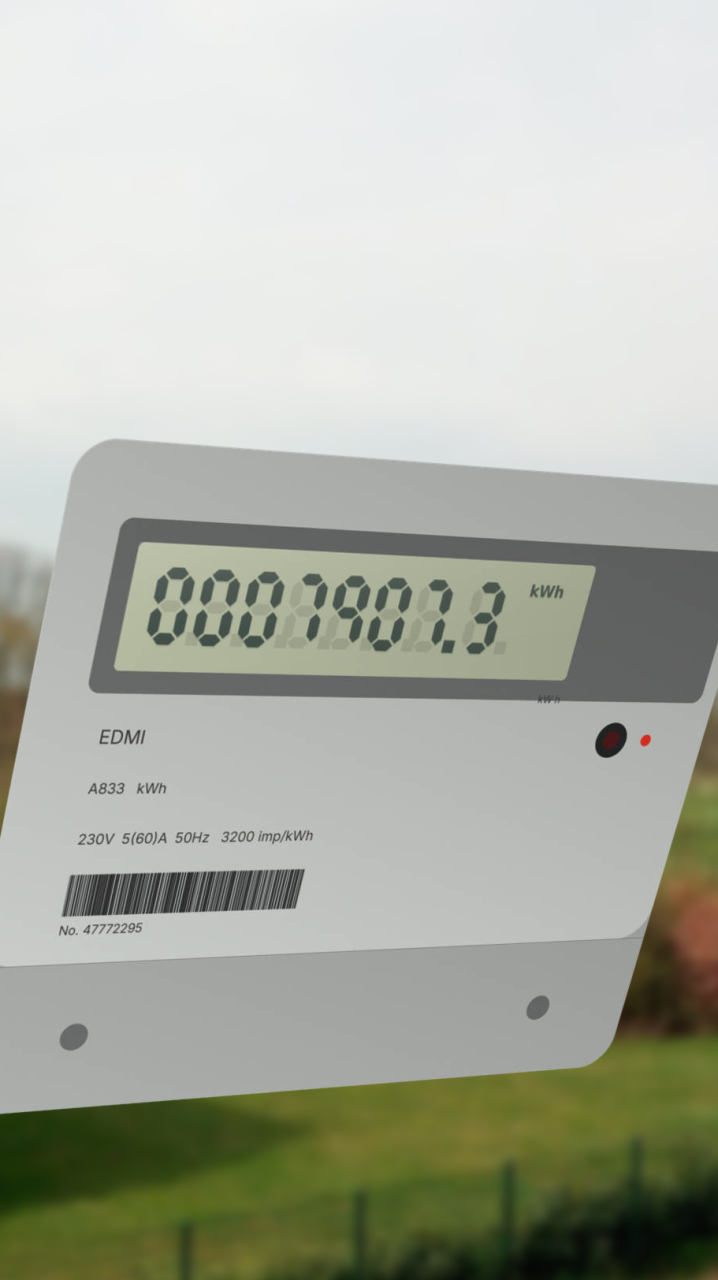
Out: 7907.3,kWh
